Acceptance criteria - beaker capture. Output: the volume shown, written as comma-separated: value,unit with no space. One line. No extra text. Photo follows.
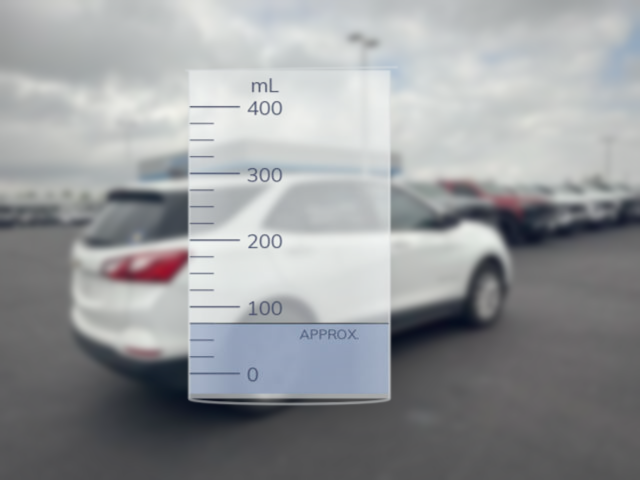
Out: 75,mL
